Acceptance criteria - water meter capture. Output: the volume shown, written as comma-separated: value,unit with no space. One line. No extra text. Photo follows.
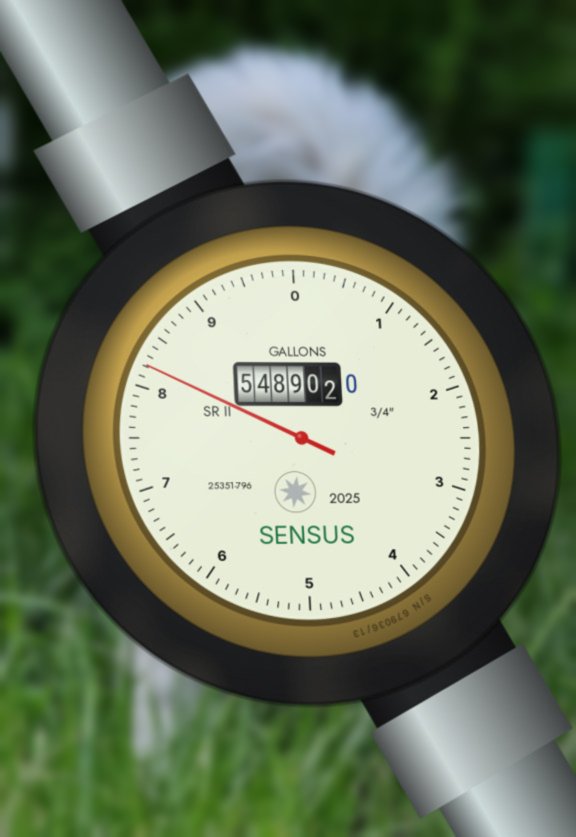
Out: 5489018.2,gal
